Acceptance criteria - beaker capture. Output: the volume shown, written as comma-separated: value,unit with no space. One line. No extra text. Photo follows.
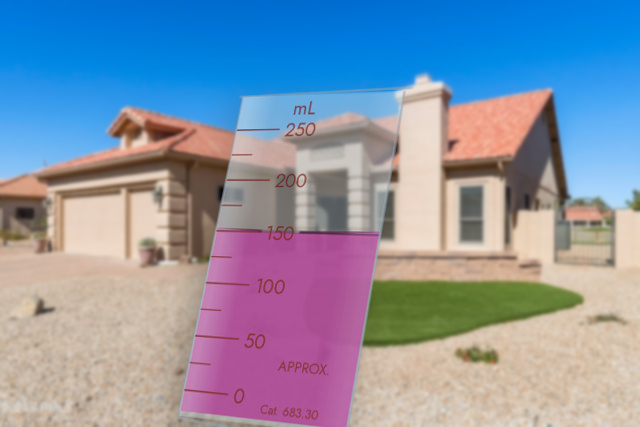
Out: 150,mL
